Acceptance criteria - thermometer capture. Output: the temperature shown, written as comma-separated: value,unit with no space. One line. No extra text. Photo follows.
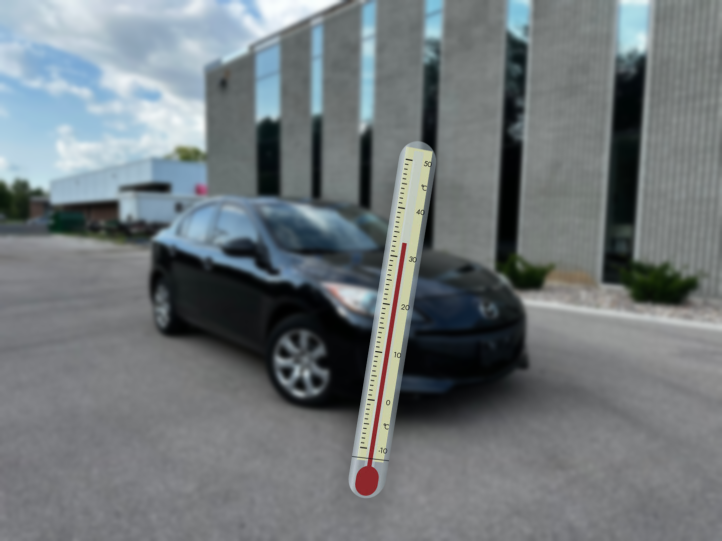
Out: 33,°C
